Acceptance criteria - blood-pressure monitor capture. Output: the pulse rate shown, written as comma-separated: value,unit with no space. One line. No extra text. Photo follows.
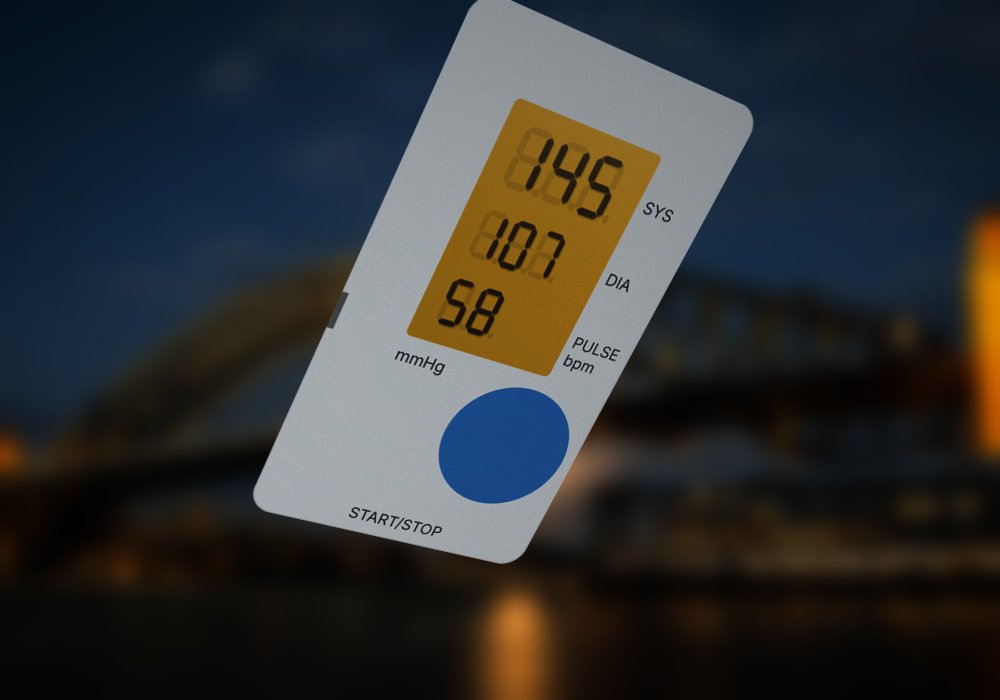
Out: 58,bpm
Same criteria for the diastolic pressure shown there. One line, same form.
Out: 107,mmHg
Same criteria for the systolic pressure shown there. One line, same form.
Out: 145,mmHg
